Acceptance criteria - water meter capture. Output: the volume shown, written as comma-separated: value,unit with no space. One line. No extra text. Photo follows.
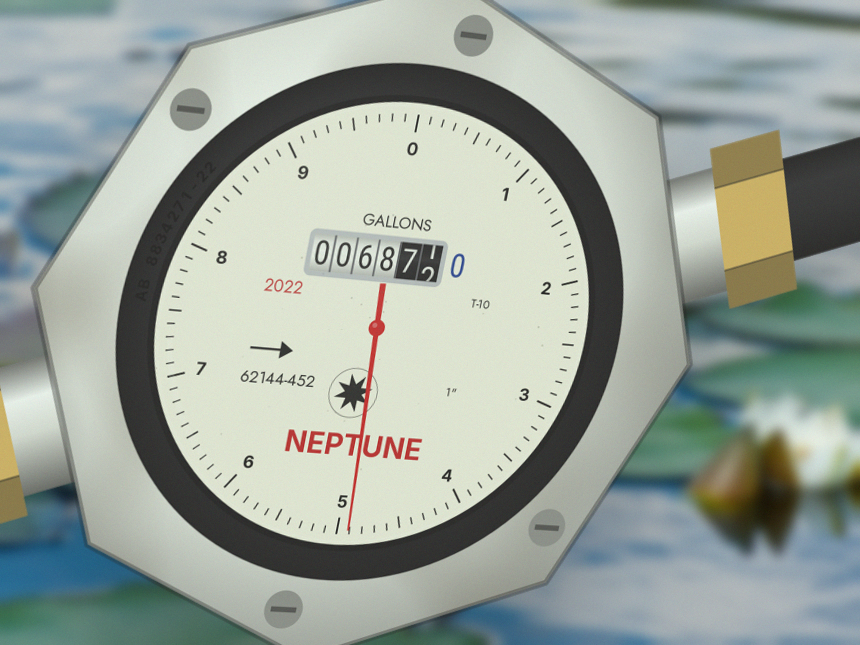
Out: 68714.9,gal
